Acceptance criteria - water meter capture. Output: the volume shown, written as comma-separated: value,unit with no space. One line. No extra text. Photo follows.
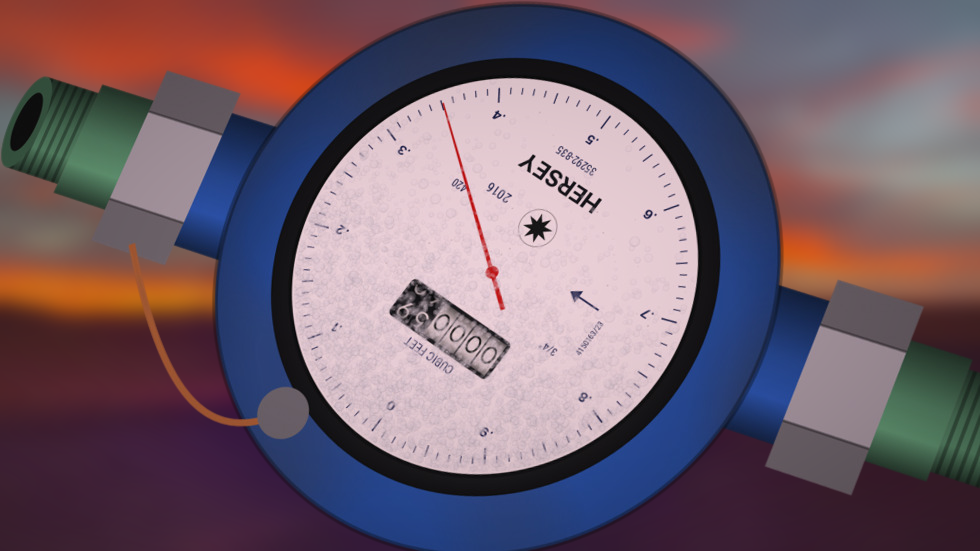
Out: 59.35,ft³
